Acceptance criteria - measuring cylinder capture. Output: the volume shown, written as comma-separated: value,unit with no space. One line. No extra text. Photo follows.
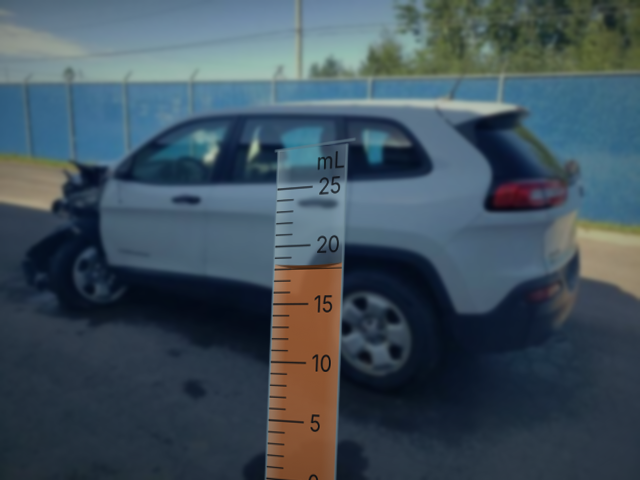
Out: 18,mL
